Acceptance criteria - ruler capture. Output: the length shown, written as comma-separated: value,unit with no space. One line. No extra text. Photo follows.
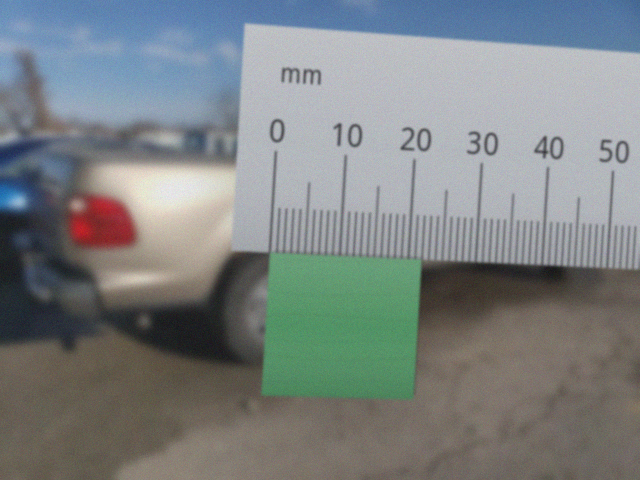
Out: 22,mm
